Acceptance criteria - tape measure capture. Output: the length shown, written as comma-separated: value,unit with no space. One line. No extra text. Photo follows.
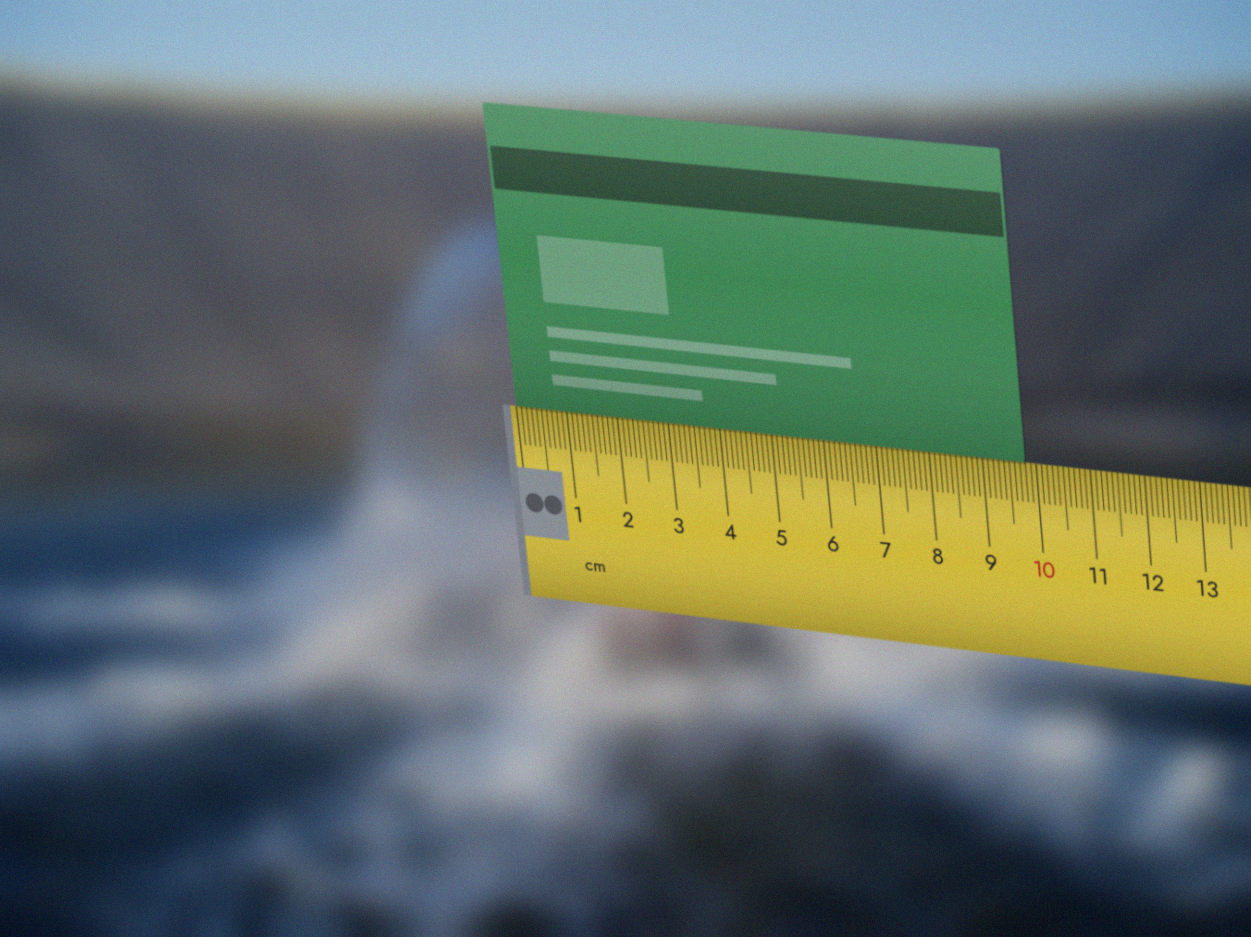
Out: 9.8,cm
